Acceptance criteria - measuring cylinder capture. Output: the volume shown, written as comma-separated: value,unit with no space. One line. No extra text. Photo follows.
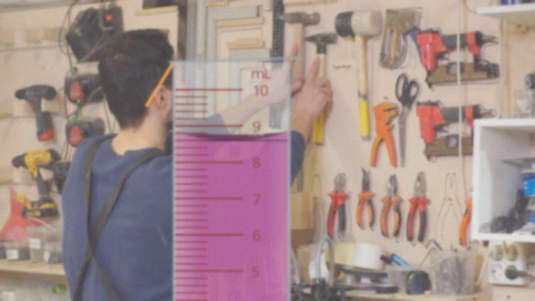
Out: 8.6,mL
